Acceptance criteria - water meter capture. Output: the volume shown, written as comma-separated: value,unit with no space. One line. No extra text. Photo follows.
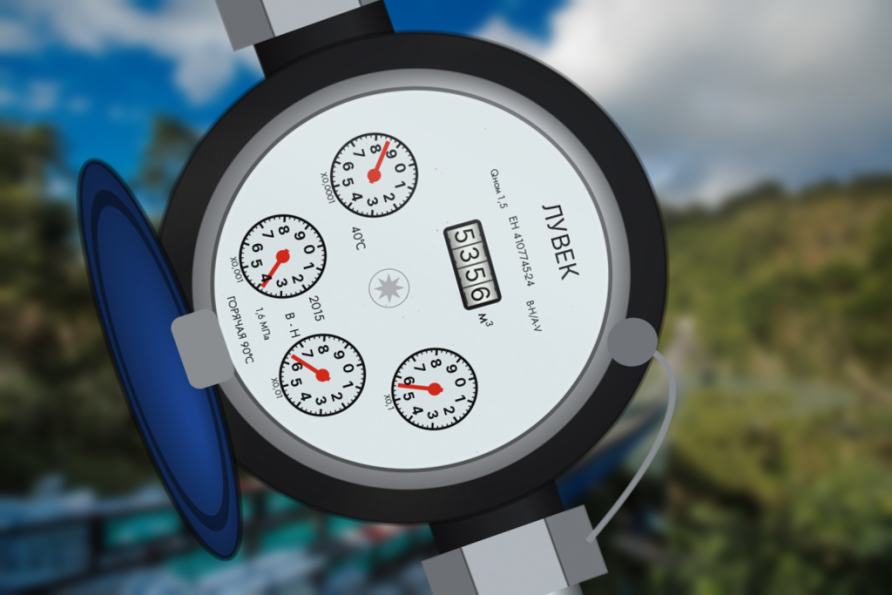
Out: 5356.5638,m³
